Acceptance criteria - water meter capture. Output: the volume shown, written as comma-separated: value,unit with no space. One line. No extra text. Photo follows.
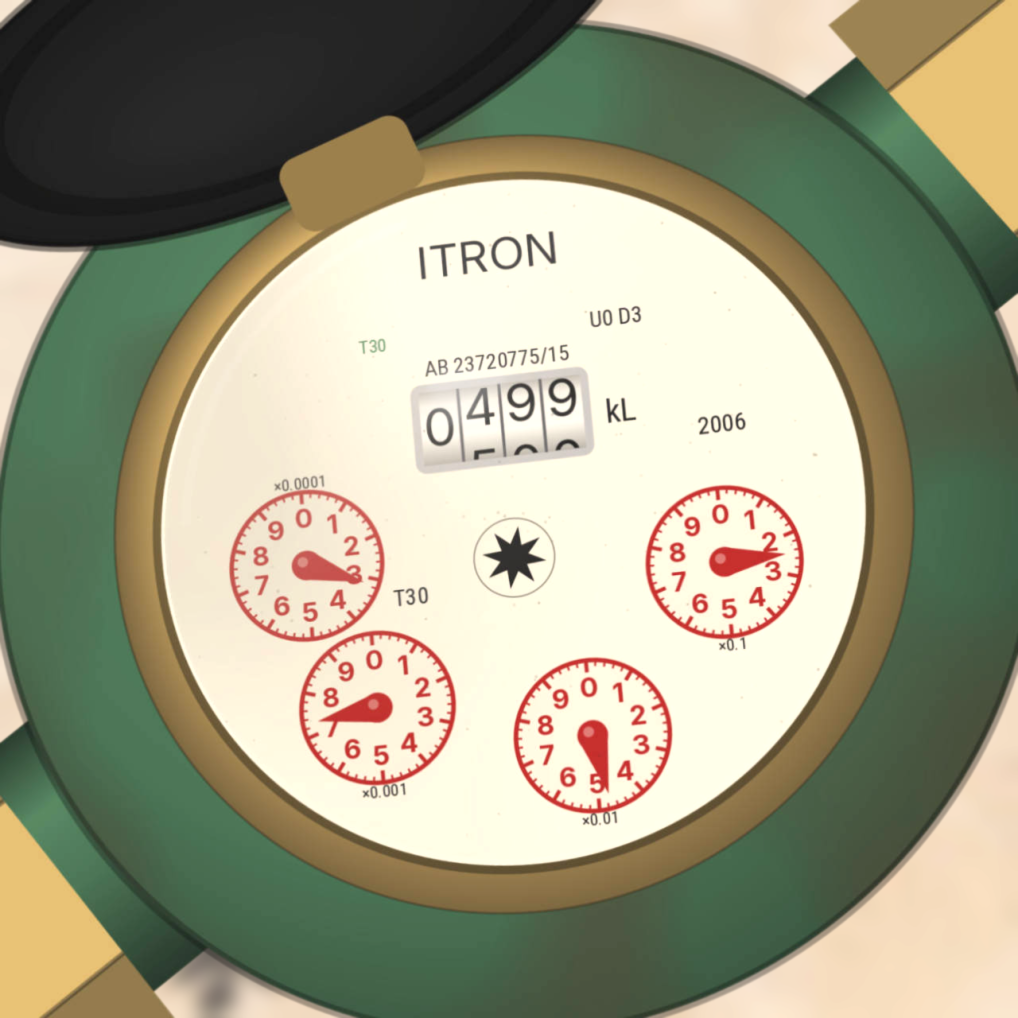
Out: 499.2473,kL
